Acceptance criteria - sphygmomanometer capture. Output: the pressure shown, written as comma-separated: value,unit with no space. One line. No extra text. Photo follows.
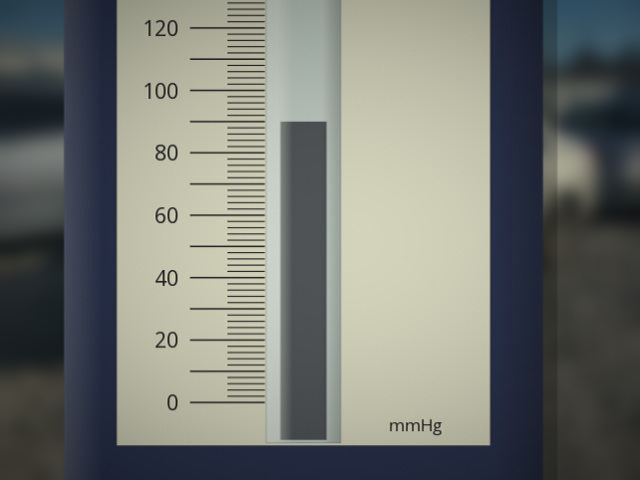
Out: 90,mmHg
